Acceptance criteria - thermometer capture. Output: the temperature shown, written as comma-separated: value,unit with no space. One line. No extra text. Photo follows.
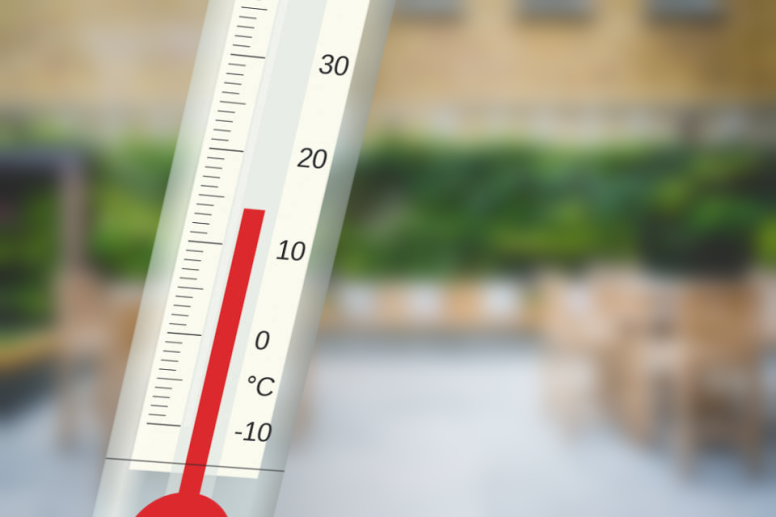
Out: 14,°C
